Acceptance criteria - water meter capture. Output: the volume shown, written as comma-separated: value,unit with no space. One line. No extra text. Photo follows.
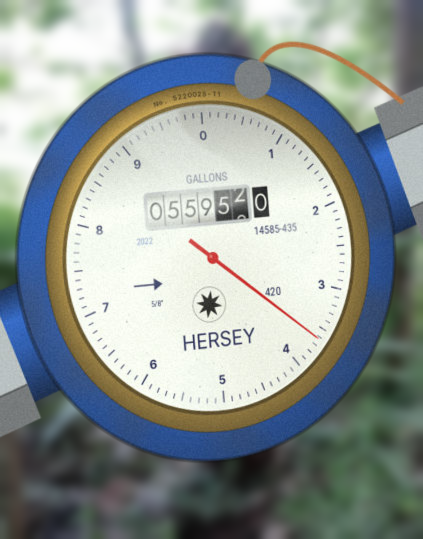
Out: 559523.6,gal
